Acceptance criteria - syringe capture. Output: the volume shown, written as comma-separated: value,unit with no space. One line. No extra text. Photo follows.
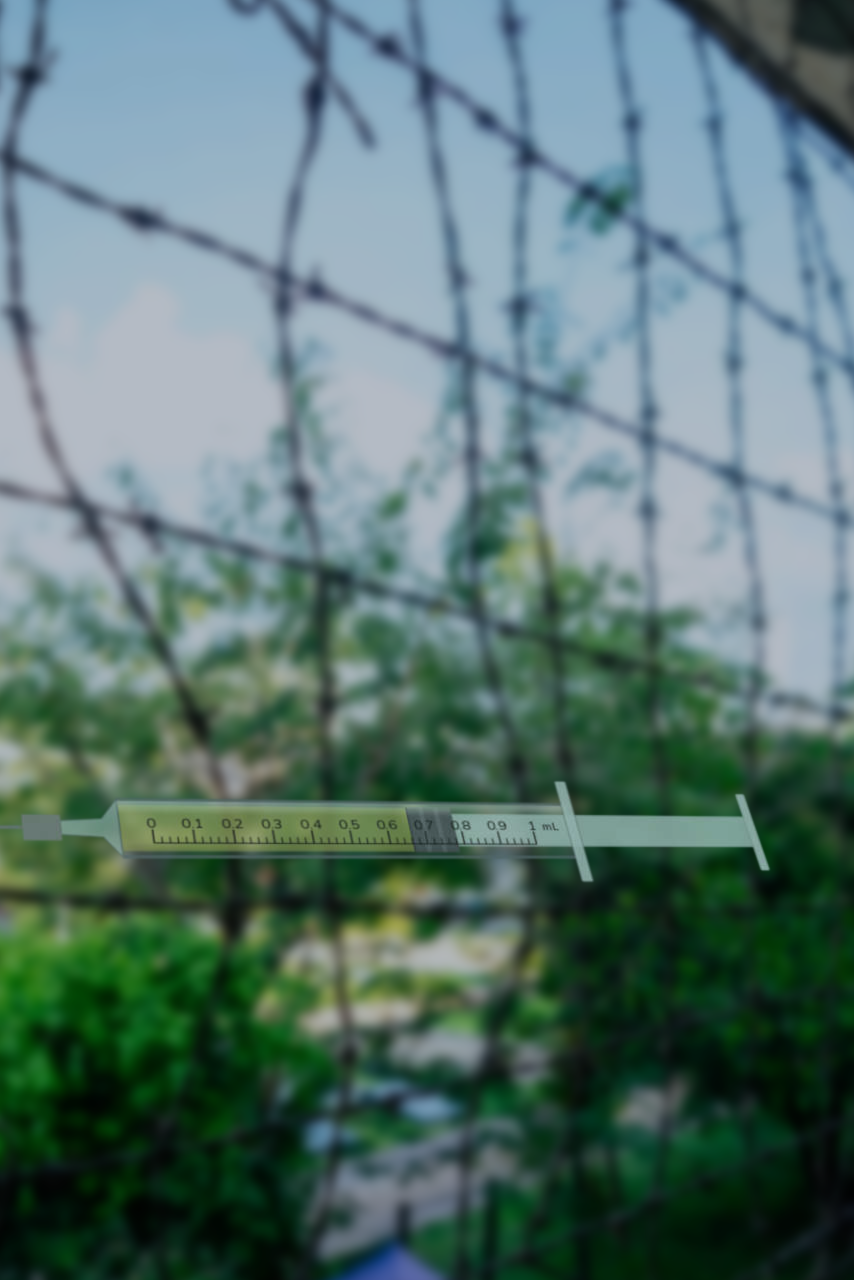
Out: 0.66,mL
